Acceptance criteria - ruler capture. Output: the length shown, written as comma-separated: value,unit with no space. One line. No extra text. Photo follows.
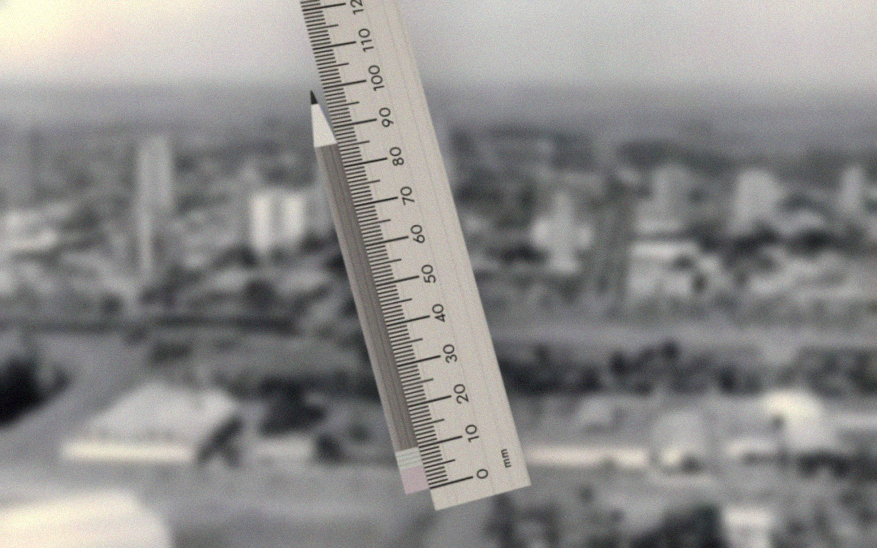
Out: 100,mm
